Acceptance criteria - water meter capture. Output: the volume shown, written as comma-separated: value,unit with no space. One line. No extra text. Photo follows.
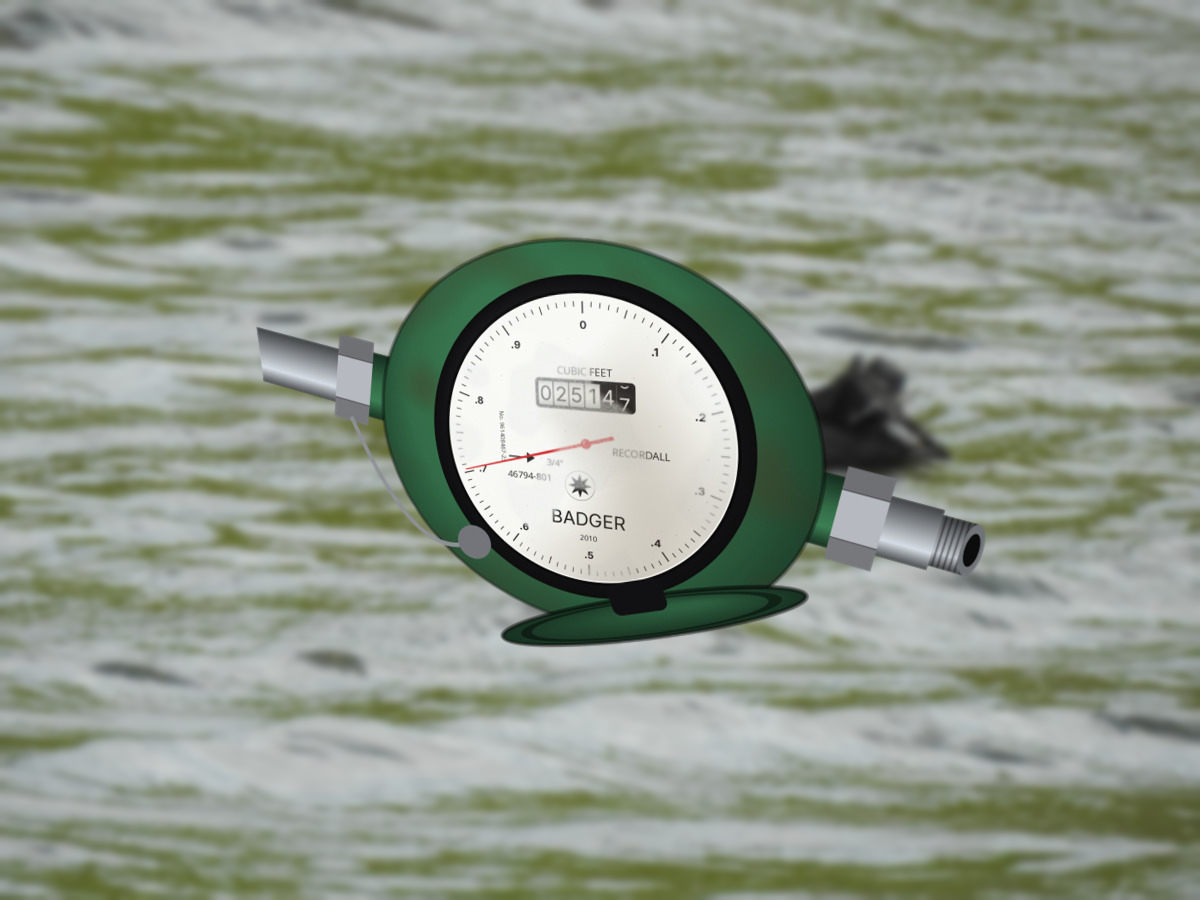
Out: 25146.70,ft³
